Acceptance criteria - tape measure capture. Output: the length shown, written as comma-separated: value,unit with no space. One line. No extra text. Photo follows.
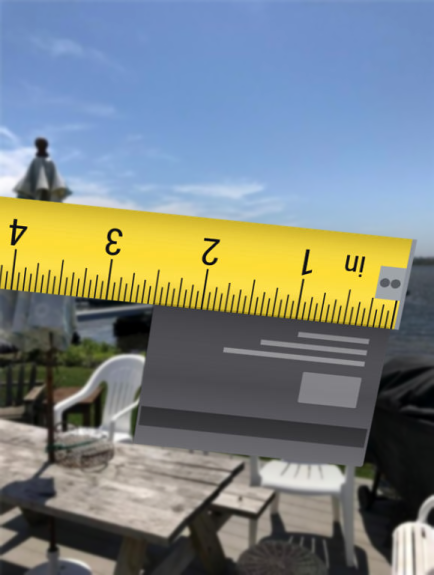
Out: 2.5,in
